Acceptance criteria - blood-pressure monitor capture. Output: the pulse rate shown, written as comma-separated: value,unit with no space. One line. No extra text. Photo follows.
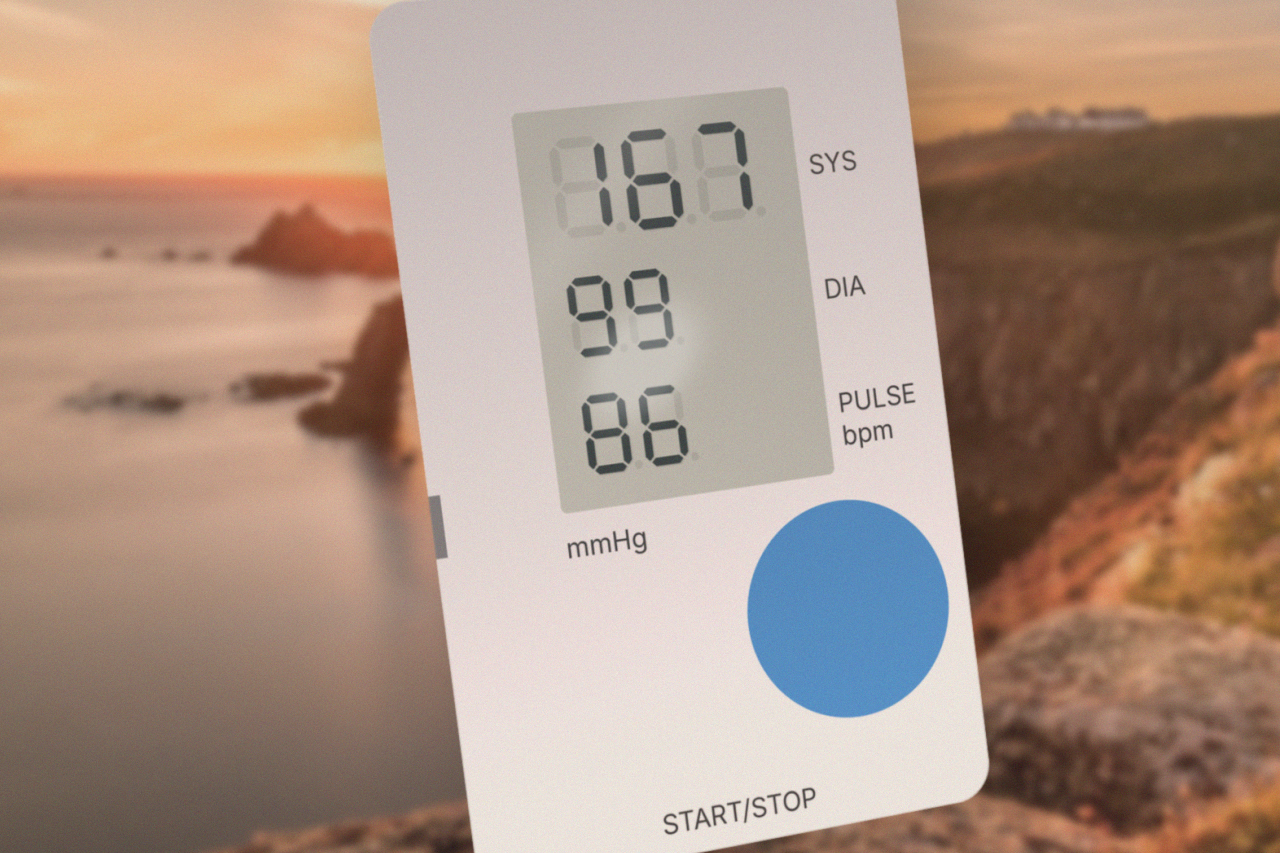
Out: 86,bpm
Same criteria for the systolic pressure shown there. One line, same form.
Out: 167,mmHg
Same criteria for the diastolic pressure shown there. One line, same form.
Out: 99,mmHg
